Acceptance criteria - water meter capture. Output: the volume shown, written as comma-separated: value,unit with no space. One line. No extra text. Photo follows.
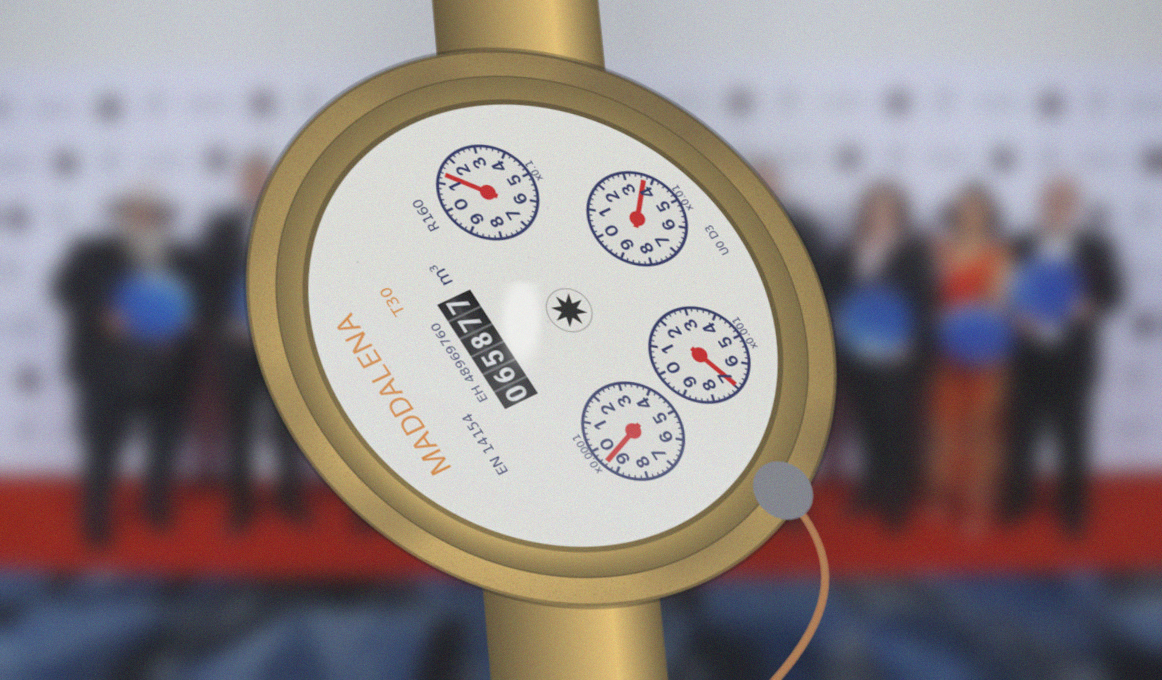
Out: 65877.1369,m³
